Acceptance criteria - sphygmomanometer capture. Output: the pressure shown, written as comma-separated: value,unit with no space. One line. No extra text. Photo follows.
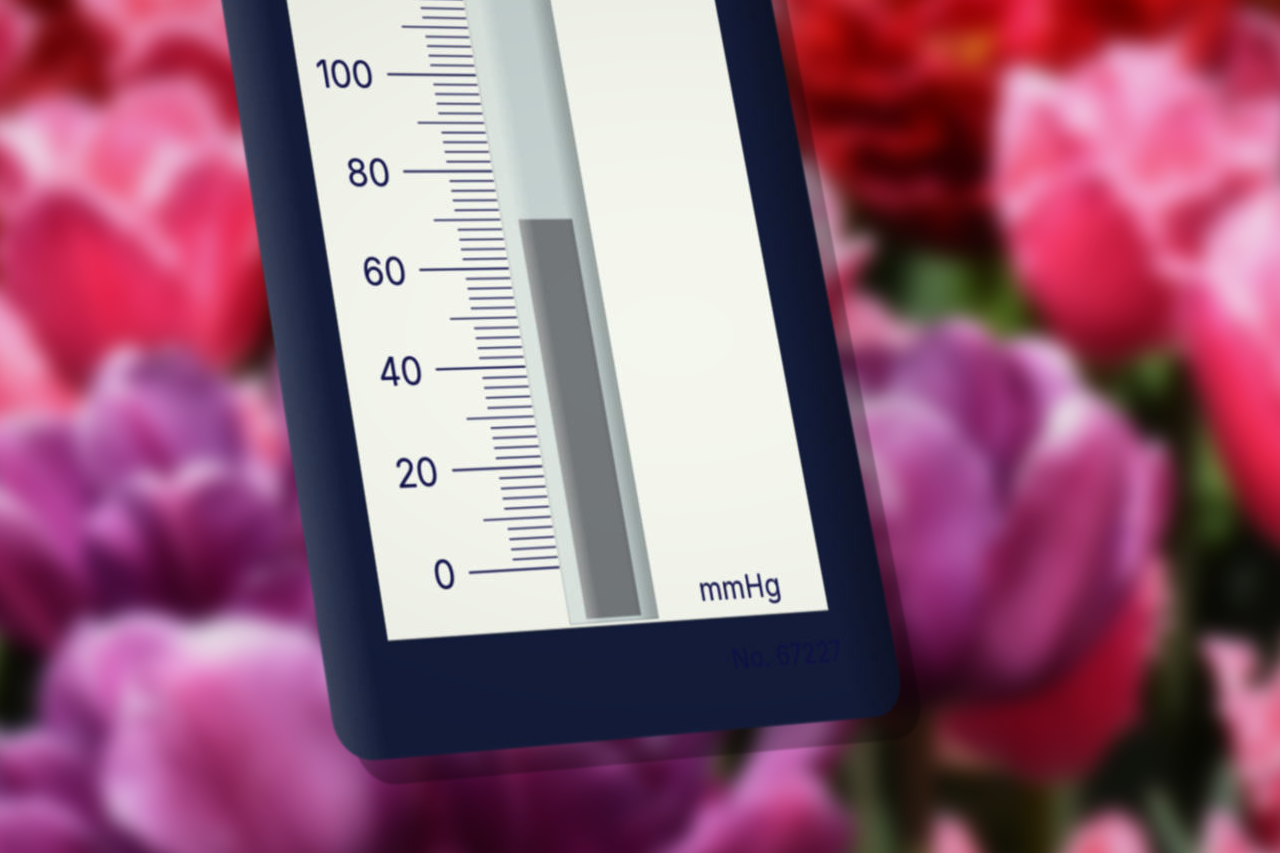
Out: 70,mmHg
